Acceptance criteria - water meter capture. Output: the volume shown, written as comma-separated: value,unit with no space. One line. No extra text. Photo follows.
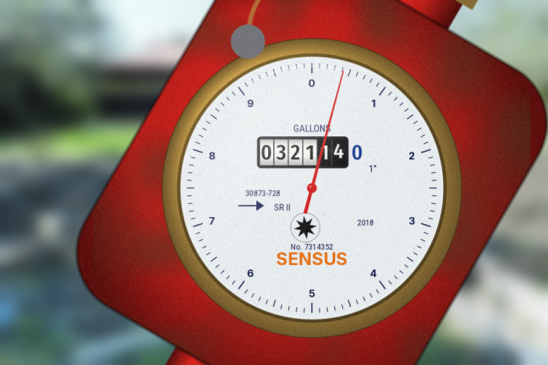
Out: 321140.4,gal
